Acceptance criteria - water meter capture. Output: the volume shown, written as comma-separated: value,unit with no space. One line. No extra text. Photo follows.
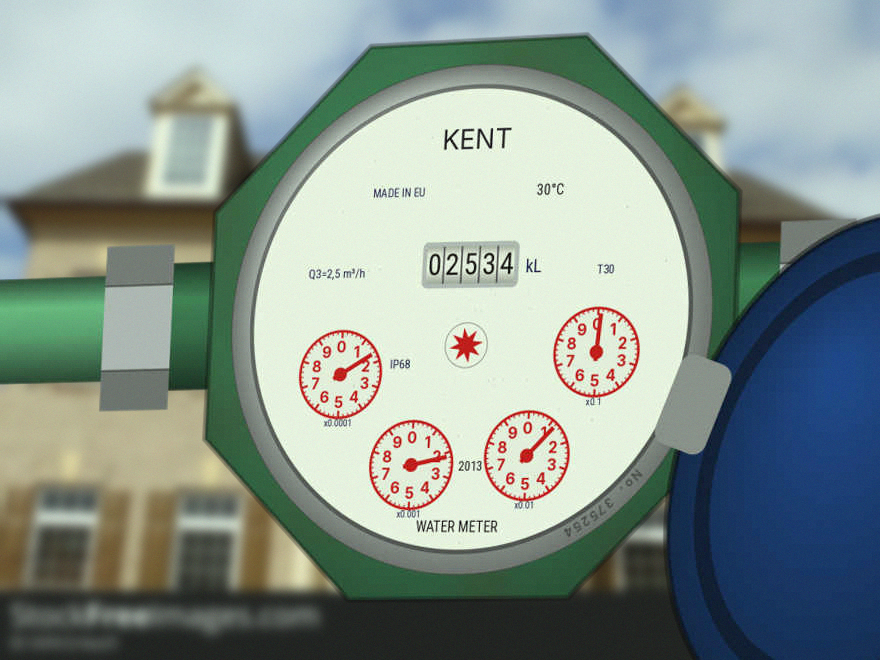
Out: 2534.0121,kL
